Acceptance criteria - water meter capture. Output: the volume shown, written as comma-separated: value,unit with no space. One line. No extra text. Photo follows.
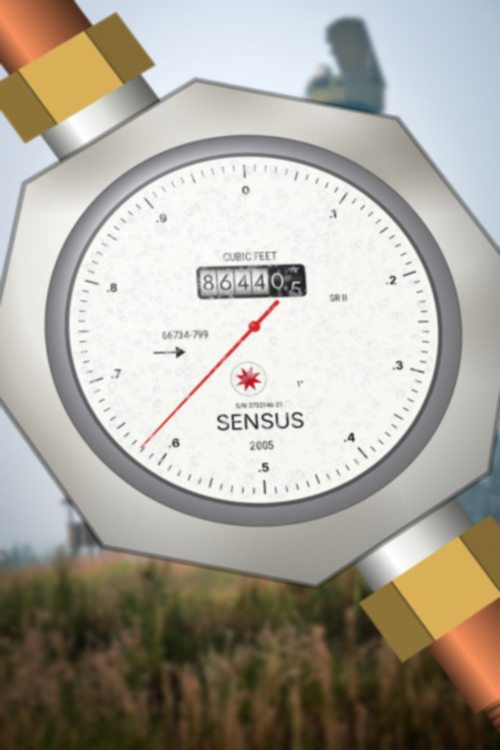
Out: 864404.62,ft³
